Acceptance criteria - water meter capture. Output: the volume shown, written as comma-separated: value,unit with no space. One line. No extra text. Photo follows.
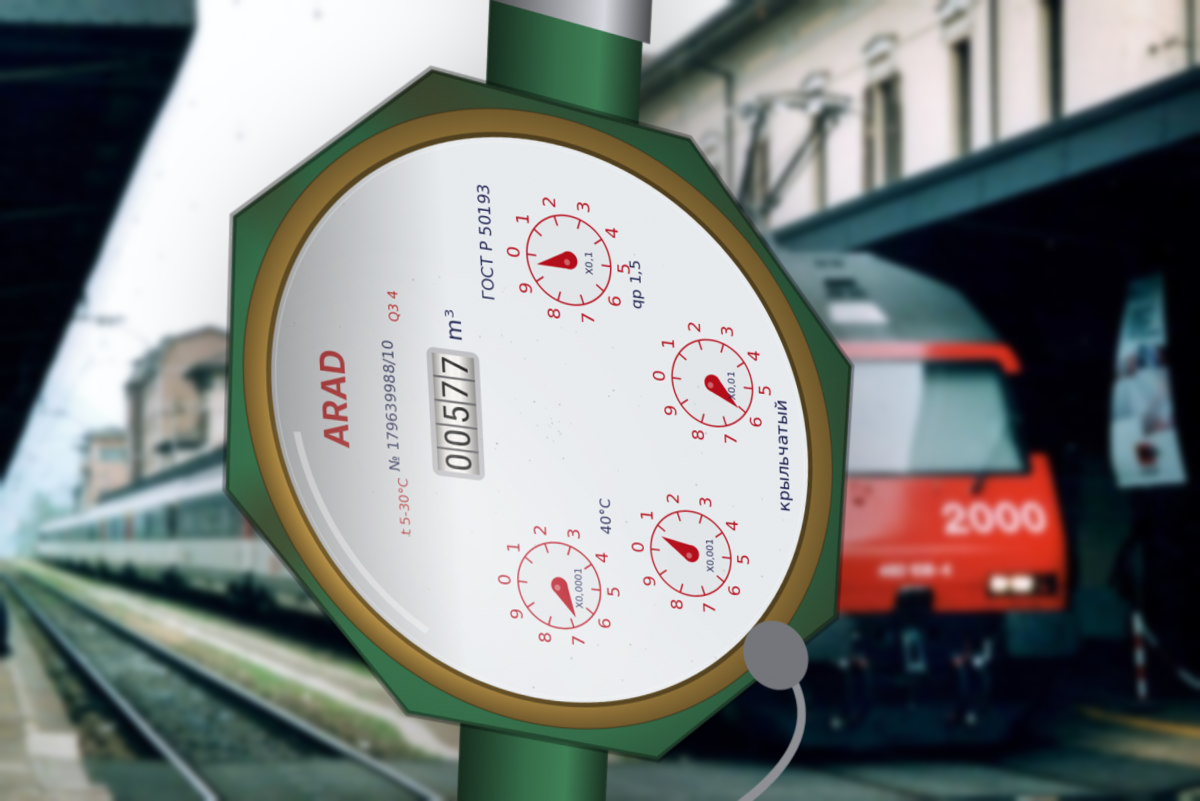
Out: 576.9606,m³
